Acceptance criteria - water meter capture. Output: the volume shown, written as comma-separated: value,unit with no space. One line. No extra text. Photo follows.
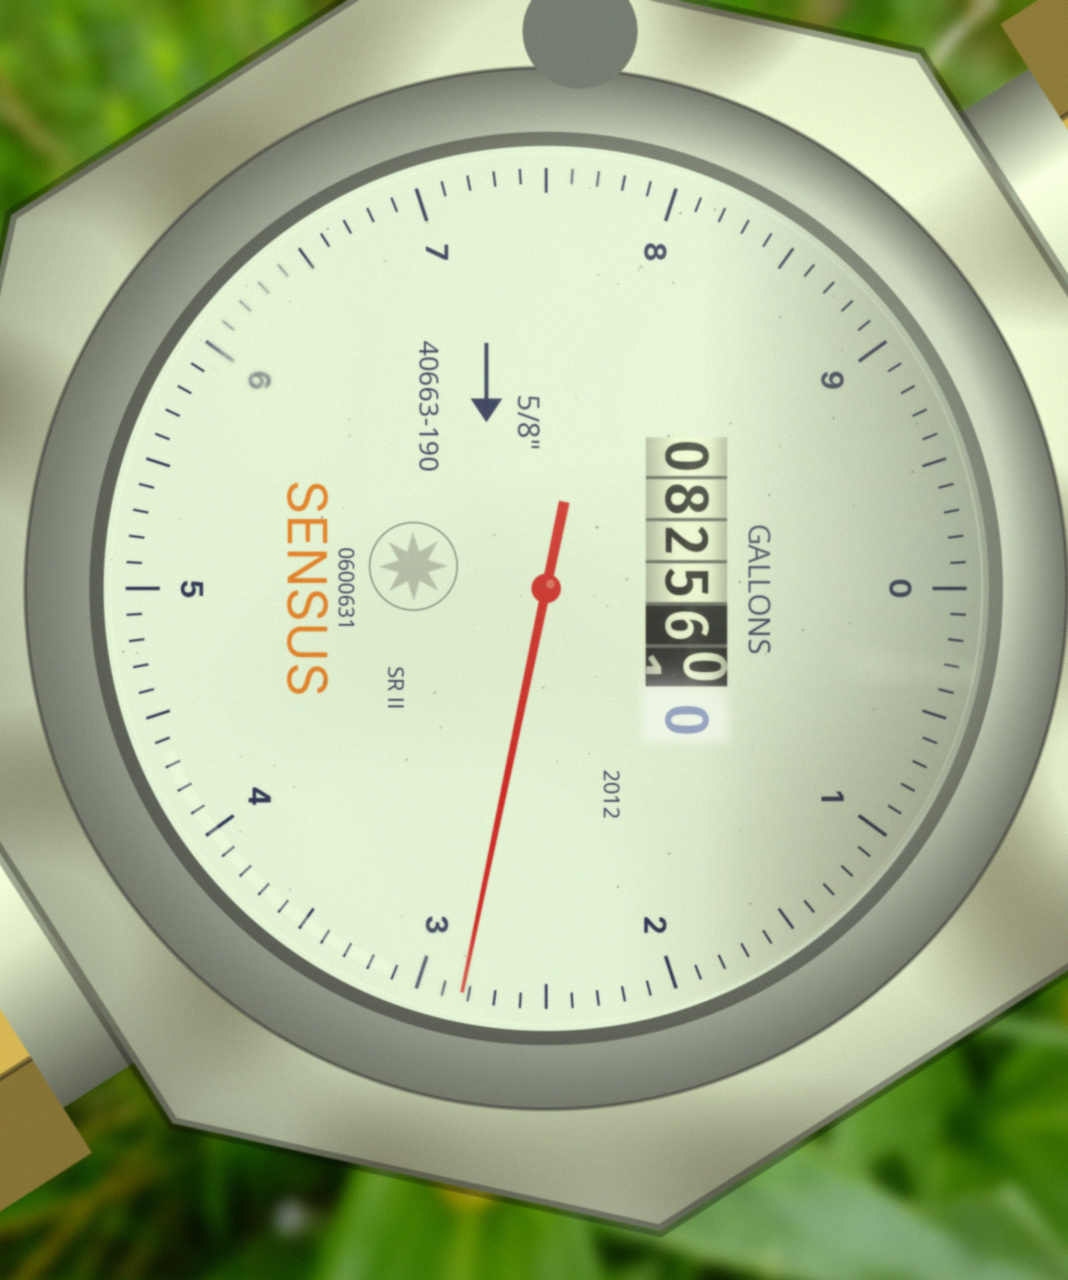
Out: 825602.8,gal
